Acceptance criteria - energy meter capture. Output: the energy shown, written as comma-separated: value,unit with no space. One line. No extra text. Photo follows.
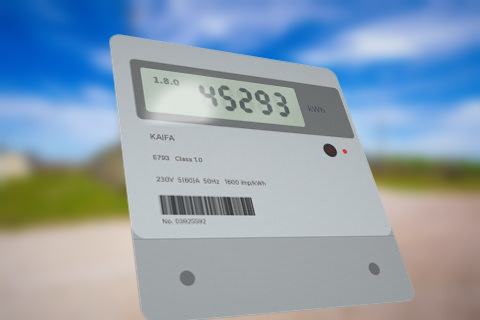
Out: 45293,kWh
